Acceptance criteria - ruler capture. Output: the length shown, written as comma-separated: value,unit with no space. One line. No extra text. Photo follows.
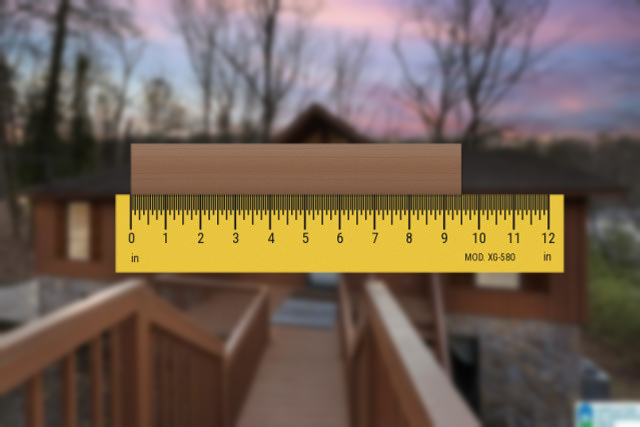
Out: 9.5,in
